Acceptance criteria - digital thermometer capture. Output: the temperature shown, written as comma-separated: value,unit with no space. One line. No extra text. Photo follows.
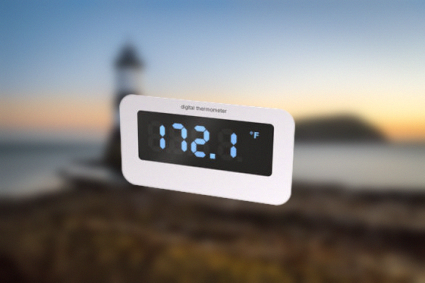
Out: 172.1,°F
